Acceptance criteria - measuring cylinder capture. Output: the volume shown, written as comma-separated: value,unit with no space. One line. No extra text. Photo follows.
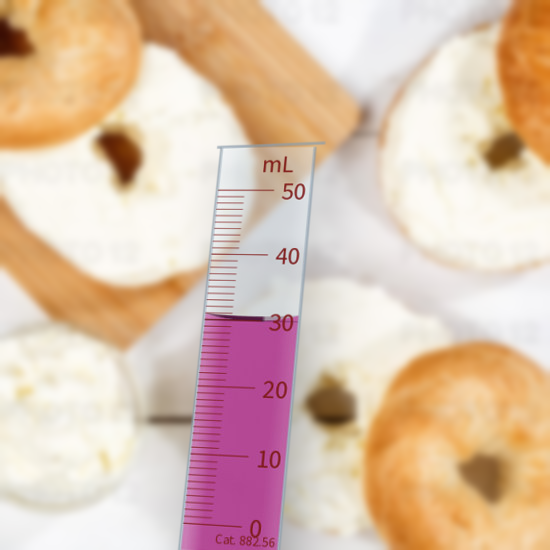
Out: 30,mL
